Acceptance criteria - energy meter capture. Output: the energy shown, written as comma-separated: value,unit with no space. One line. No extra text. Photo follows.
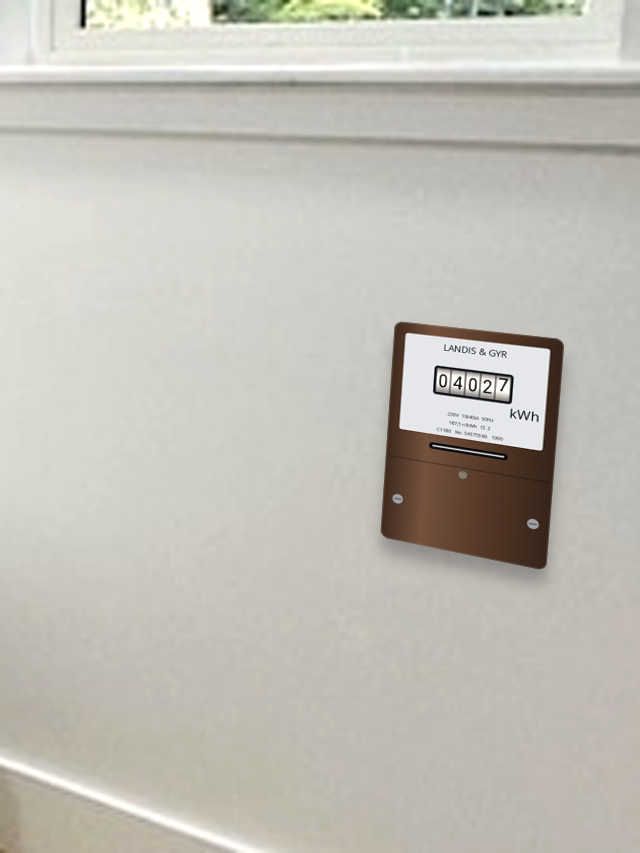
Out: 4027,kWh
